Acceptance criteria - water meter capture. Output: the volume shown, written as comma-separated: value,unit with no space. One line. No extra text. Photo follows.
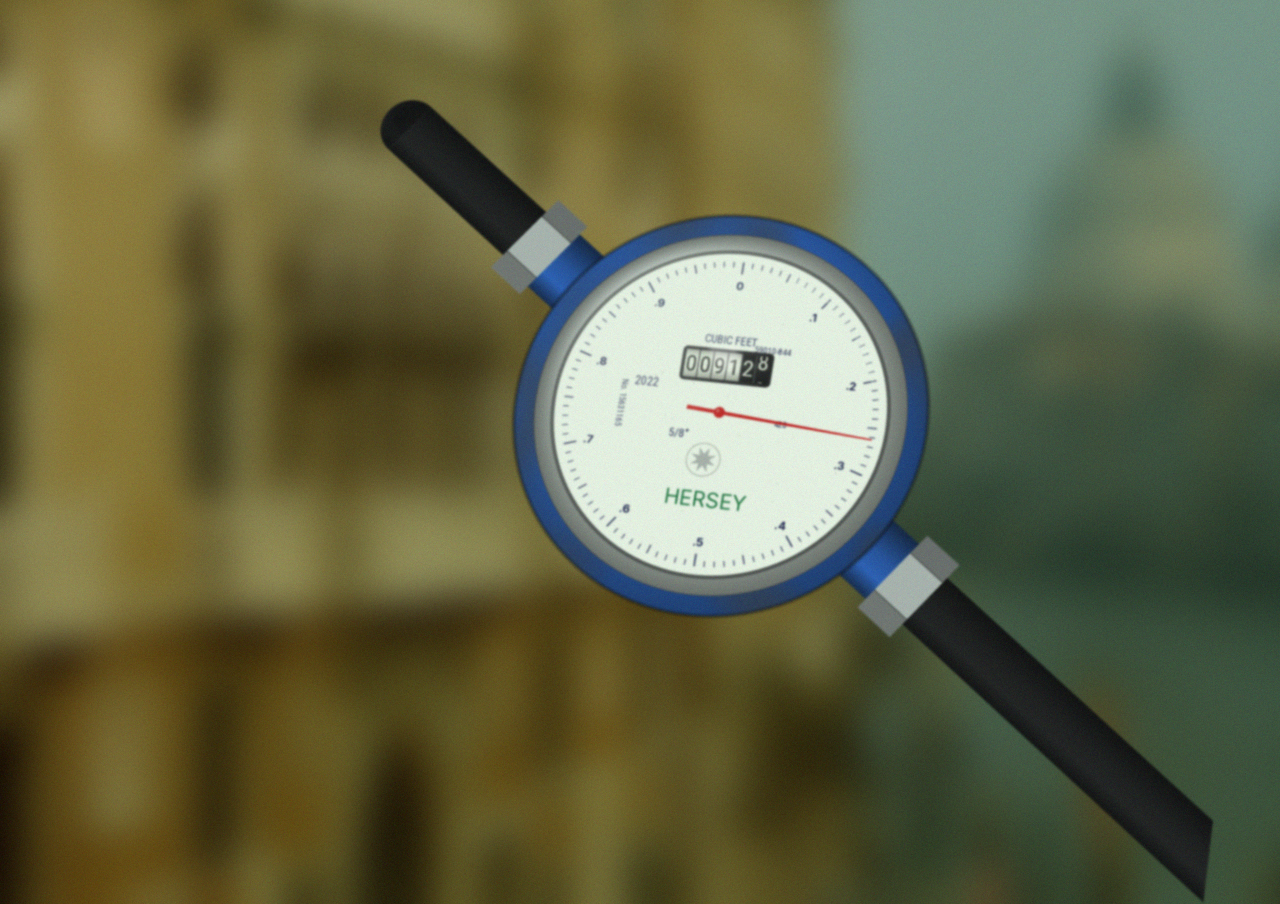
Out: 9128.26,ft³
